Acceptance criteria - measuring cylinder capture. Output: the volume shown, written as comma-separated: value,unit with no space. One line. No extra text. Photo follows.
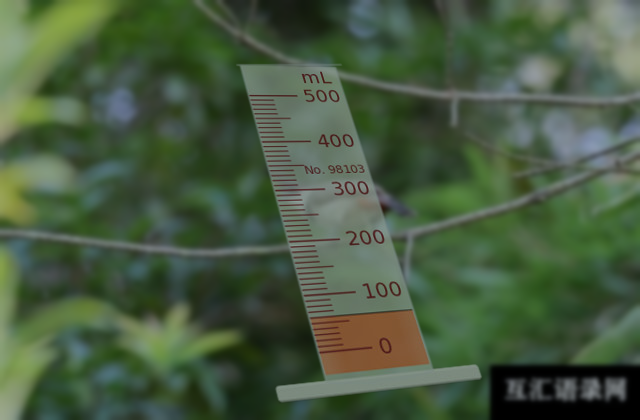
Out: 60,mL
